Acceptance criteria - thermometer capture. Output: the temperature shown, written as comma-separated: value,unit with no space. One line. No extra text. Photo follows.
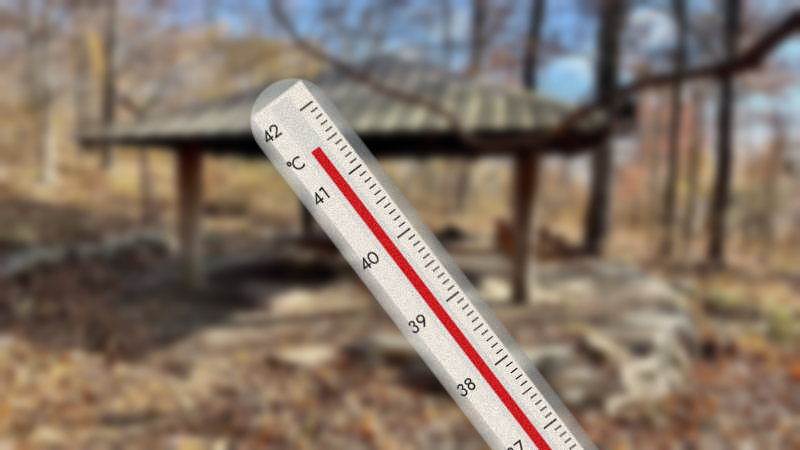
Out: 41.5,°C
